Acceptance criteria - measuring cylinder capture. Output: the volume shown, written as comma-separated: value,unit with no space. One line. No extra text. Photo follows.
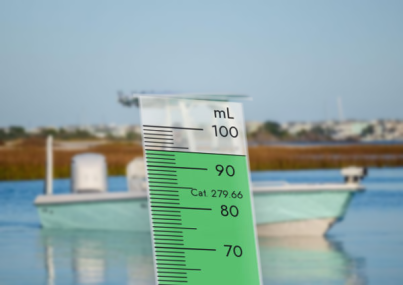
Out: 94,mL
